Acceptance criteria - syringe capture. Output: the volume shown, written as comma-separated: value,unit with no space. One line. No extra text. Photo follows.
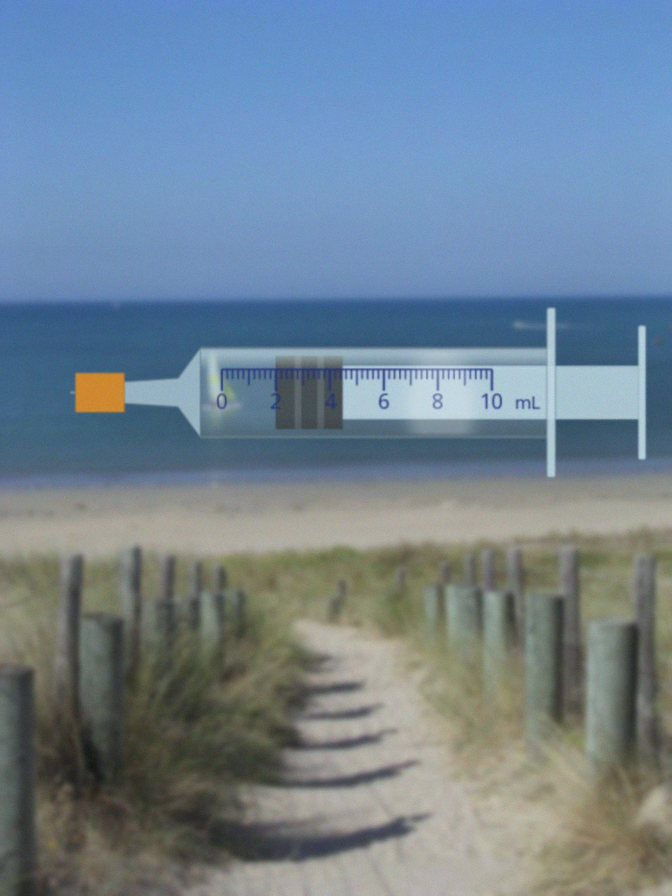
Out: 2,mL
